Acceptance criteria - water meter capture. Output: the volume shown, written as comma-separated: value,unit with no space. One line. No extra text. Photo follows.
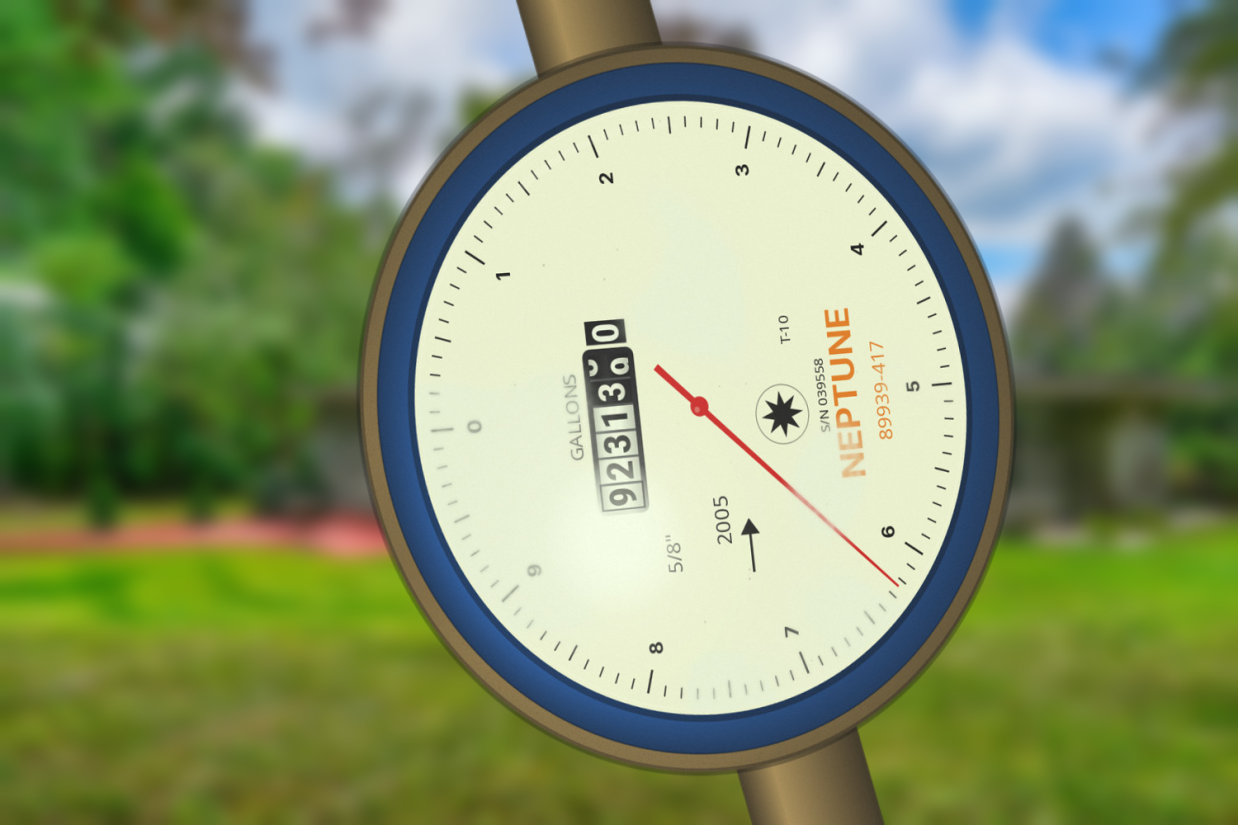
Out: 9231386.2,gal
